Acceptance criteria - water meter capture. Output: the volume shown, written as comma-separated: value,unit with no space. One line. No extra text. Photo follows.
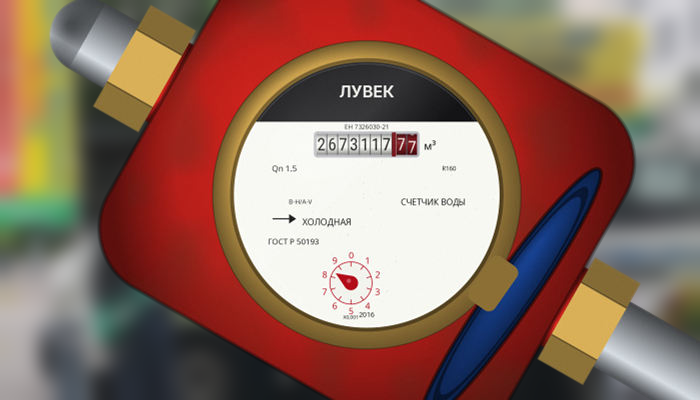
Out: 2673117.768,m³
